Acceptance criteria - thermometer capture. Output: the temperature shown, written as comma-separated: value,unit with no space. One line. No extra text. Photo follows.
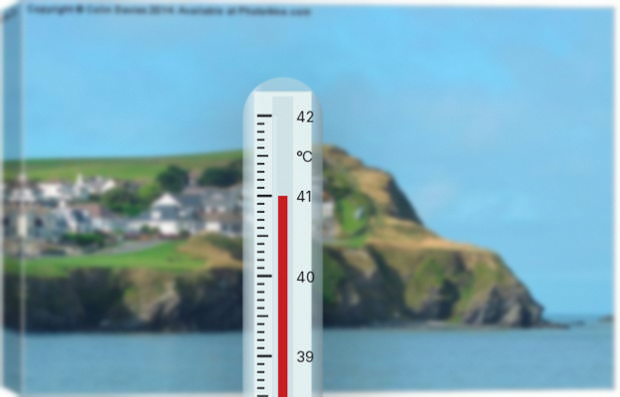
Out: 41,°C
